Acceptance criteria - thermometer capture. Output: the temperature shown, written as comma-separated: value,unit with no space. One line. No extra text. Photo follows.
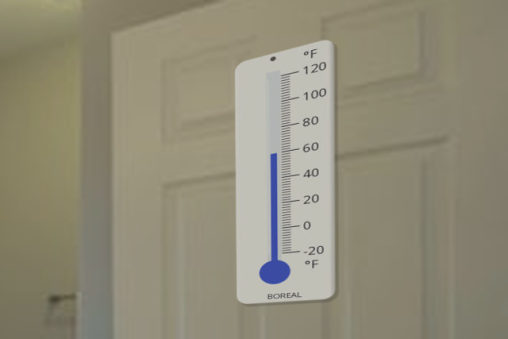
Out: 60,°F
